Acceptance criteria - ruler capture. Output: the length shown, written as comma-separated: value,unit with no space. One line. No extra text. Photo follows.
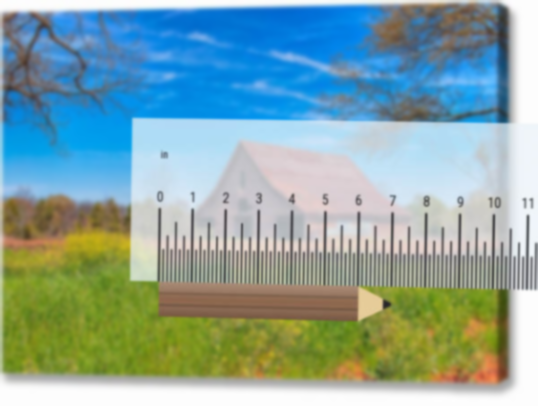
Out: 7,in
